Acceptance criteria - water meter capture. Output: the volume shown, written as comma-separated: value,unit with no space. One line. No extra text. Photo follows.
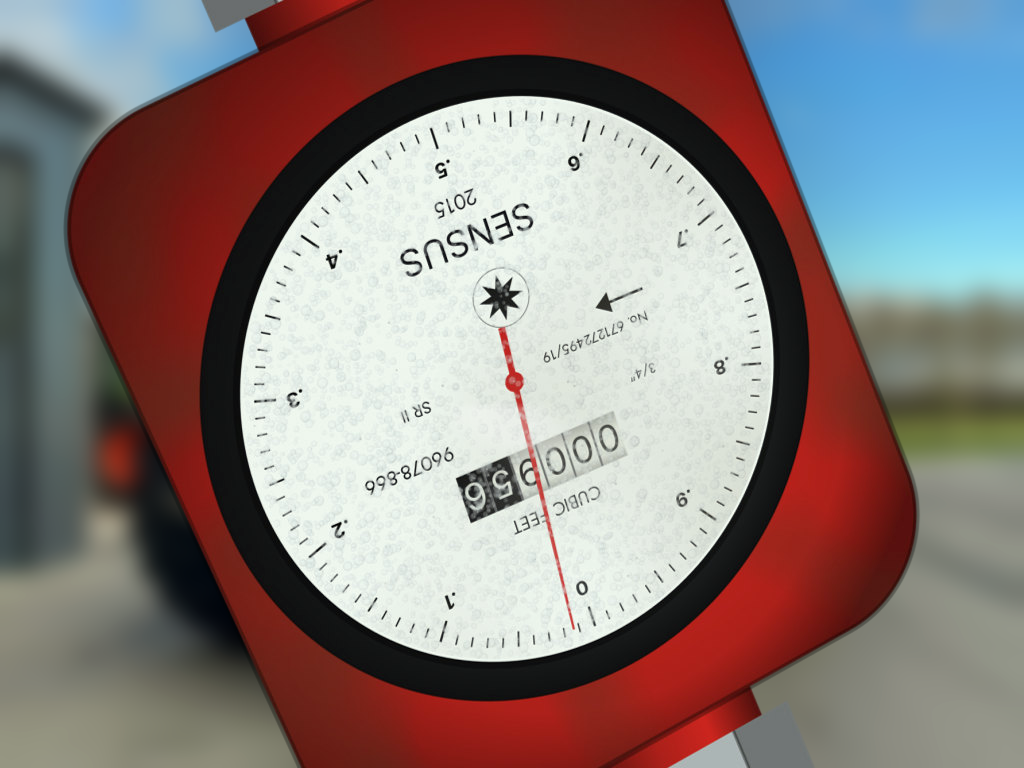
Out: 956.01,ft³
